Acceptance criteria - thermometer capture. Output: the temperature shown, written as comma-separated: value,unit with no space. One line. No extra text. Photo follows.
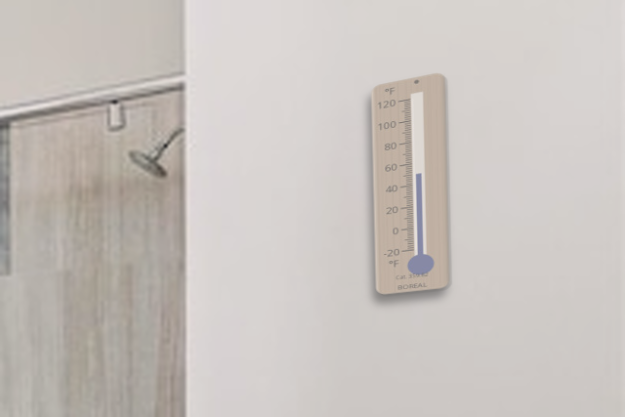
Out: 50,°F
